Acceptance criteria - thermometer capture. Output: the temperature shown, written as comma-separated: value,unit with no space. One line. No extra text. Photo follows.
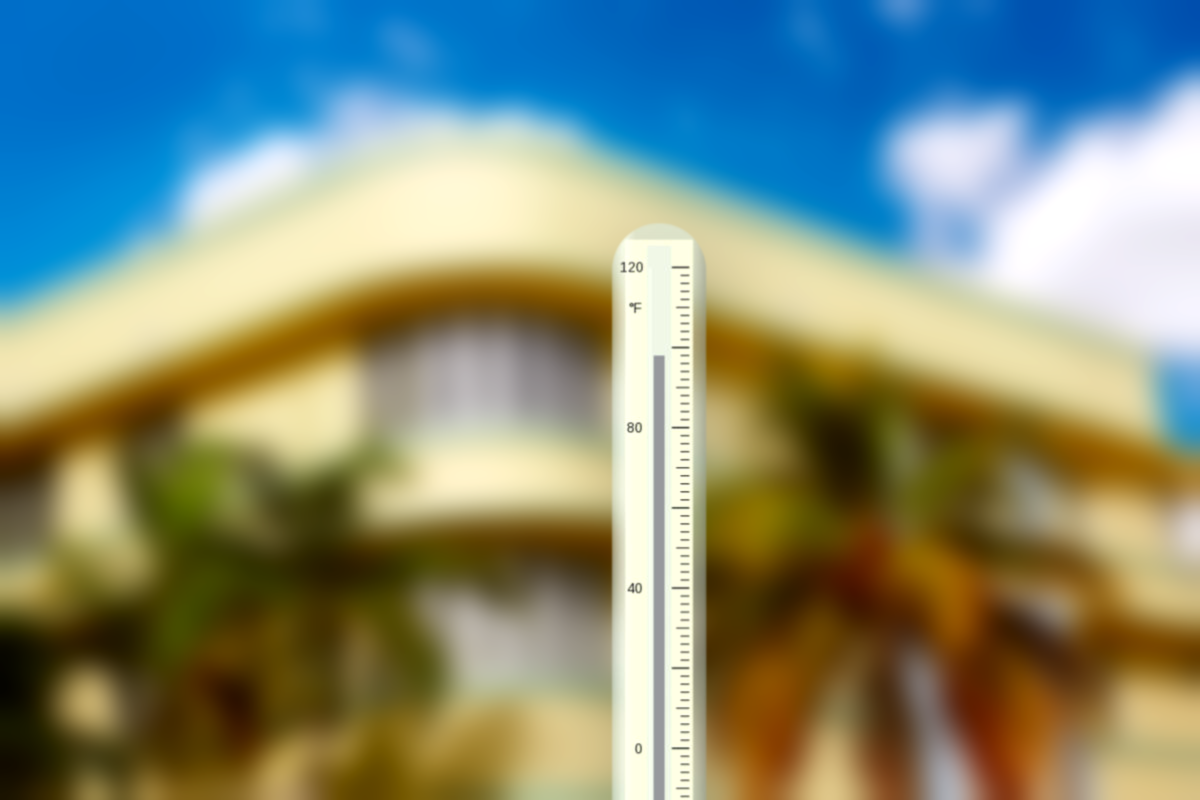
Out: 98,°F
